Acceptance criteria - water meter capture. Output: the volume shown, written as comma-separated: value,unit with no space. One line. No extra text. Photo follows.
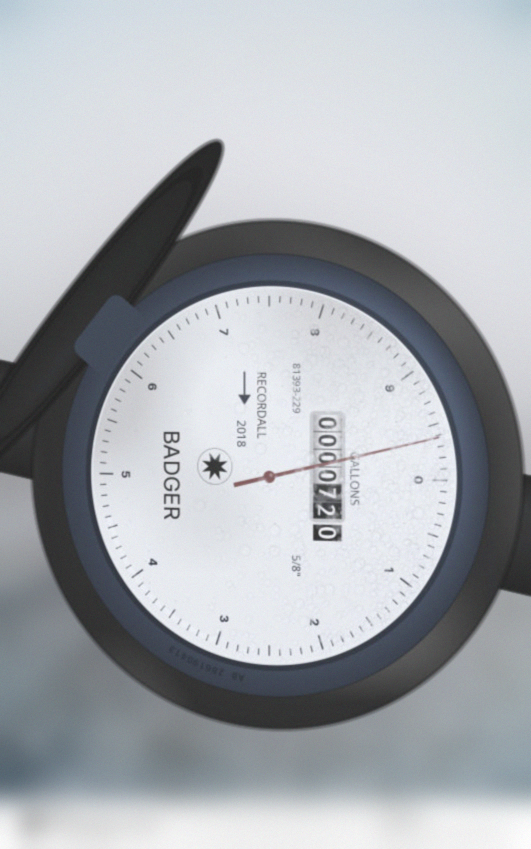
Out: 719.6,gal
